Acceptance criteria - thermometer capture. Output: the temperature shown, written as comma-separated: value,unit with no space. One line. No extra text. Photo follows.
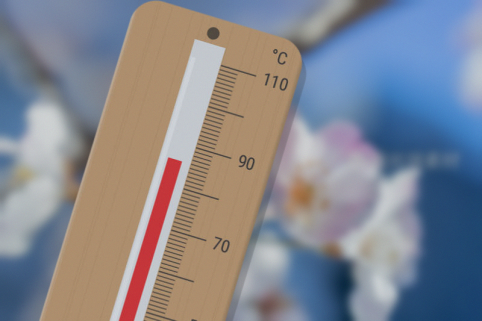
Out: 86,°C
